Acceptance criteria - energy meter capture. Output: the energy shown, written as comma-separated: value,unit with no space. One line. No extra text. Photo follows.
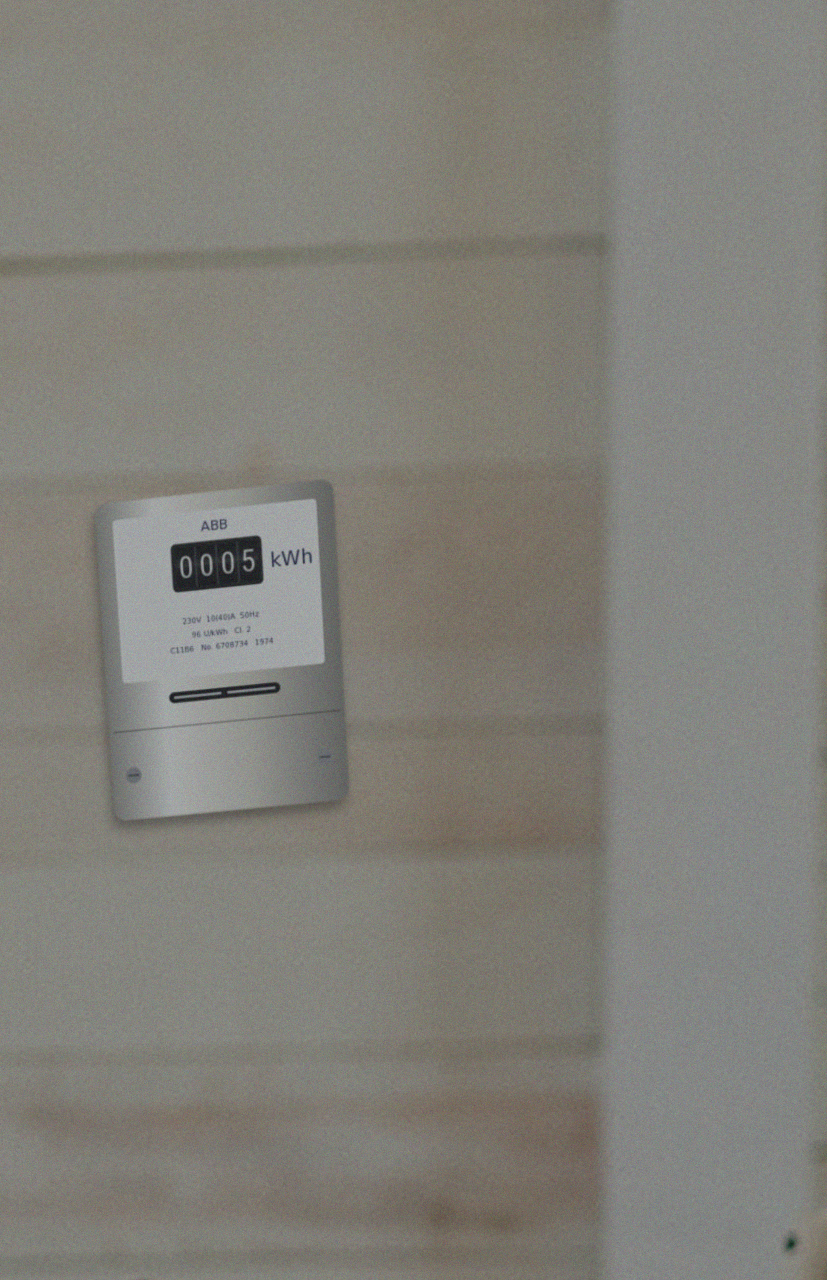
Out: 5,kWh
